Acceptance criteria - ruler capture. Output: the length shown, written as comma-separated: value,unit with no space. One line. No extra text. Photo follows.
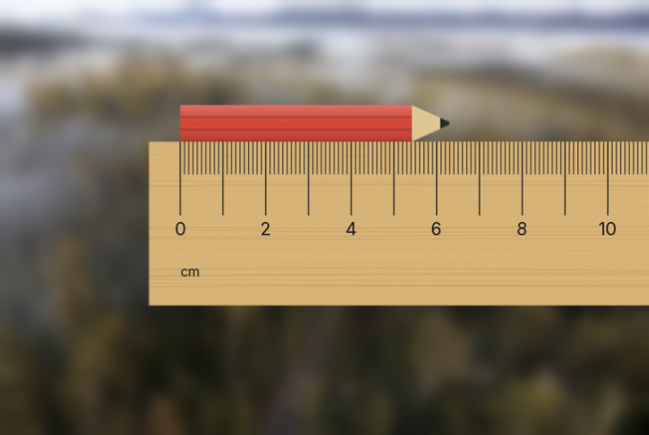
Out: 6.3,cm
